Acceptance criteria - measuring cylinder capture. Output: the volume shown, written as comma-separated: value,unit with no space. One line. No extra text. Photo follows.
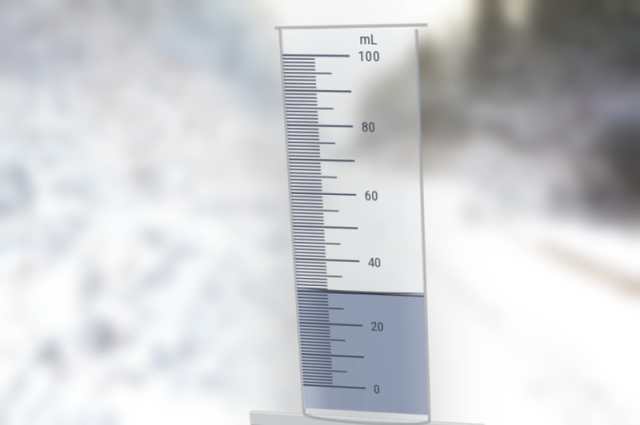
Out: 30,mL
